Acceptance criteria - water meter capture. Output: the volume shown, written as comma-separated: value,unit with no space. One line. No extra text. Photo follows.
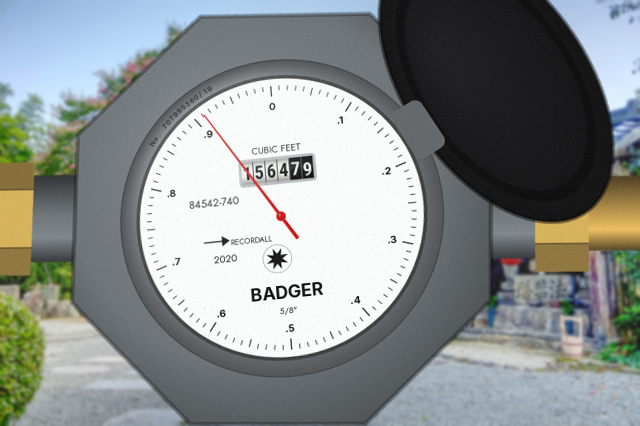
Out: 156478.91,ft³
